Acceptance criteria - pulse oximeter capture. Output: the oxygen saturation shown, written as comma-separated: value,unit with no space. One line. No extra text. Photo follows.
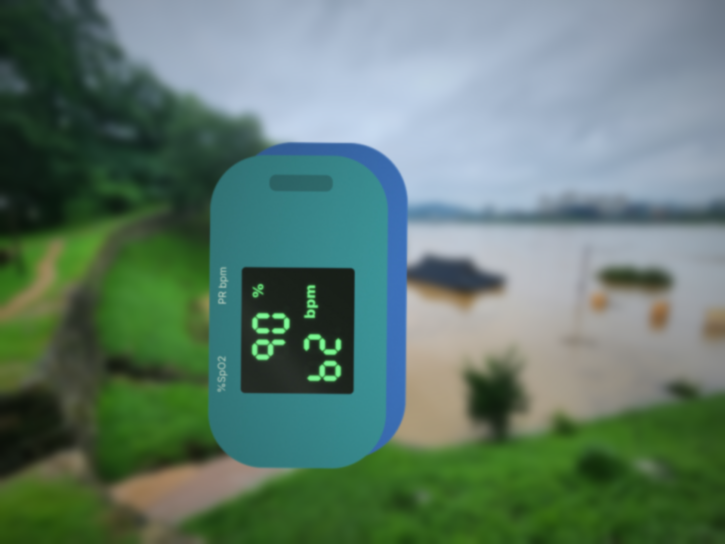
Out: 90,%
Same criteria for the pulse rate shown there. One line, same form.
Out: 62,bpm
